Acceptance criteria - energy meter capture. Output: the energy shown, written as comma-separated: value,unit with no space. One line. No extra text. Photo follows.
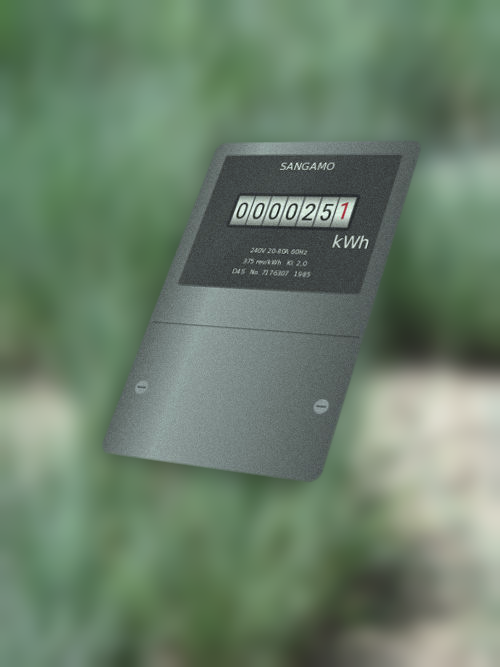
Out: 25.1,kWh
